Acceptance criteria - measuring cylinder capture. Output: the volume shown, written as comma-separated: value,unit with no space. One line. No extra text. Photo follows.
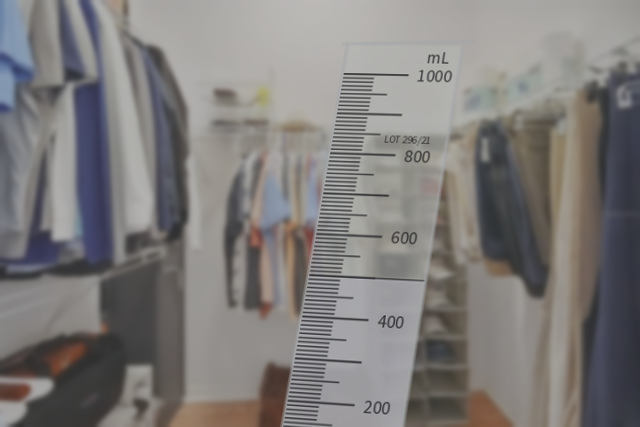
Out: 500,mL
